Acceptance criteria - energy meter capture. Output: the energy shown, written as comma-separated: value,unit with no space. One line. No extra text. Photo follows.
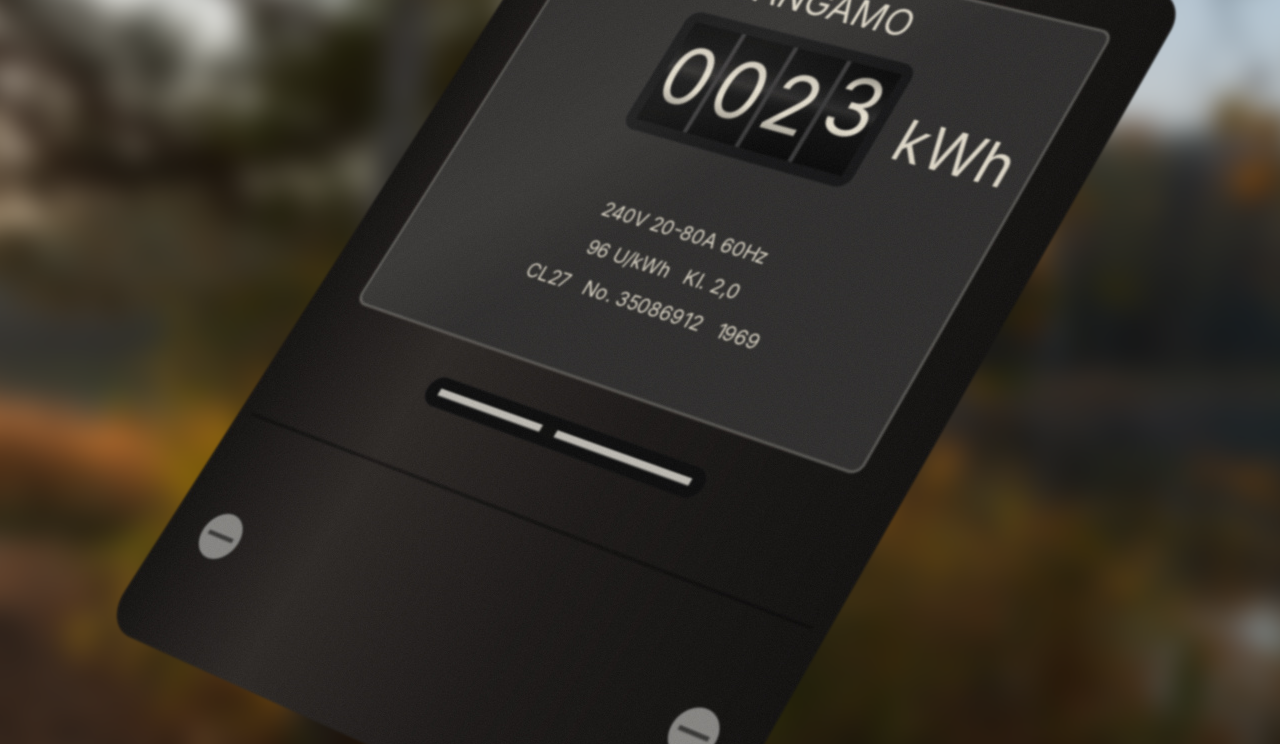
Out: 23,kWh
